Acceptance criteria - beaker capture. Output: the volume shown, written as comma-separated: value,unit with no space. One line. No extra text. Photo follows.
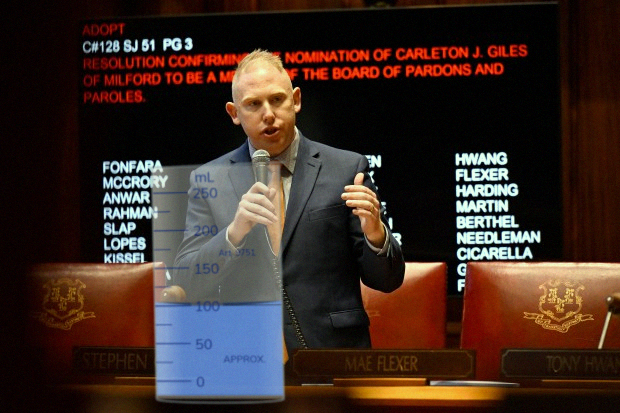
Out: 100,mL
